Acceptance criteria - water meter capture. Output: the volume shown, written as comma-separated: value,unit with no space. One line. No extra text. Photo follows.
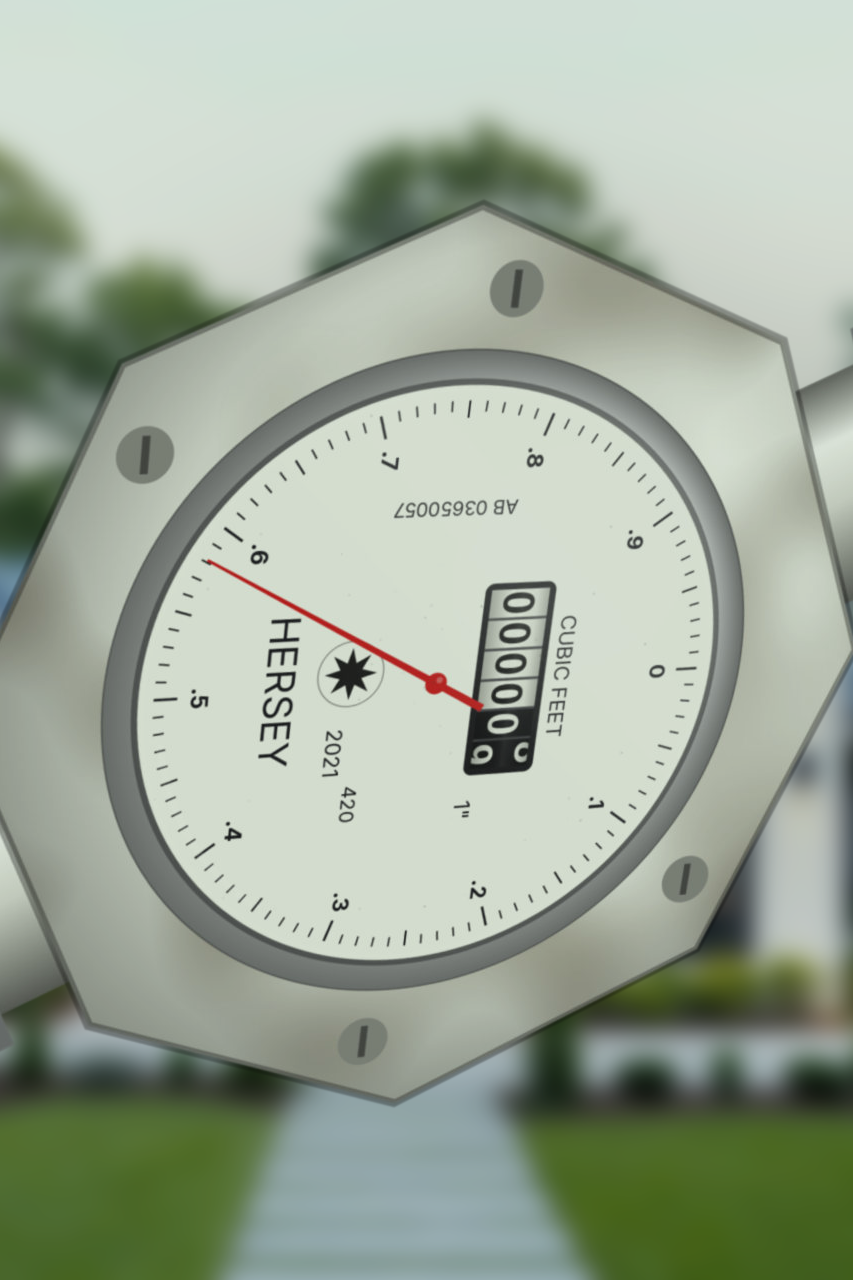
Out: 8.58,ft³
